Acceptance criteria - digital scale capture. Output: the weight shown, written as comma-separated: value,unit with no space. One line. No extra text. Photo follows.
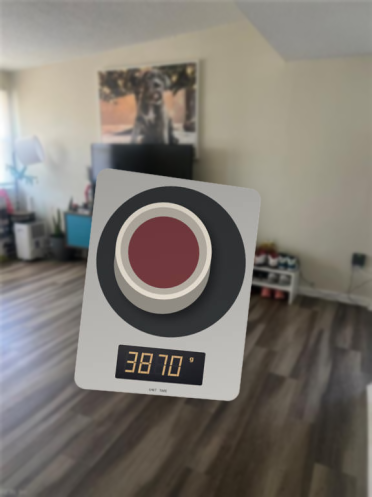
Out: 3870,g
